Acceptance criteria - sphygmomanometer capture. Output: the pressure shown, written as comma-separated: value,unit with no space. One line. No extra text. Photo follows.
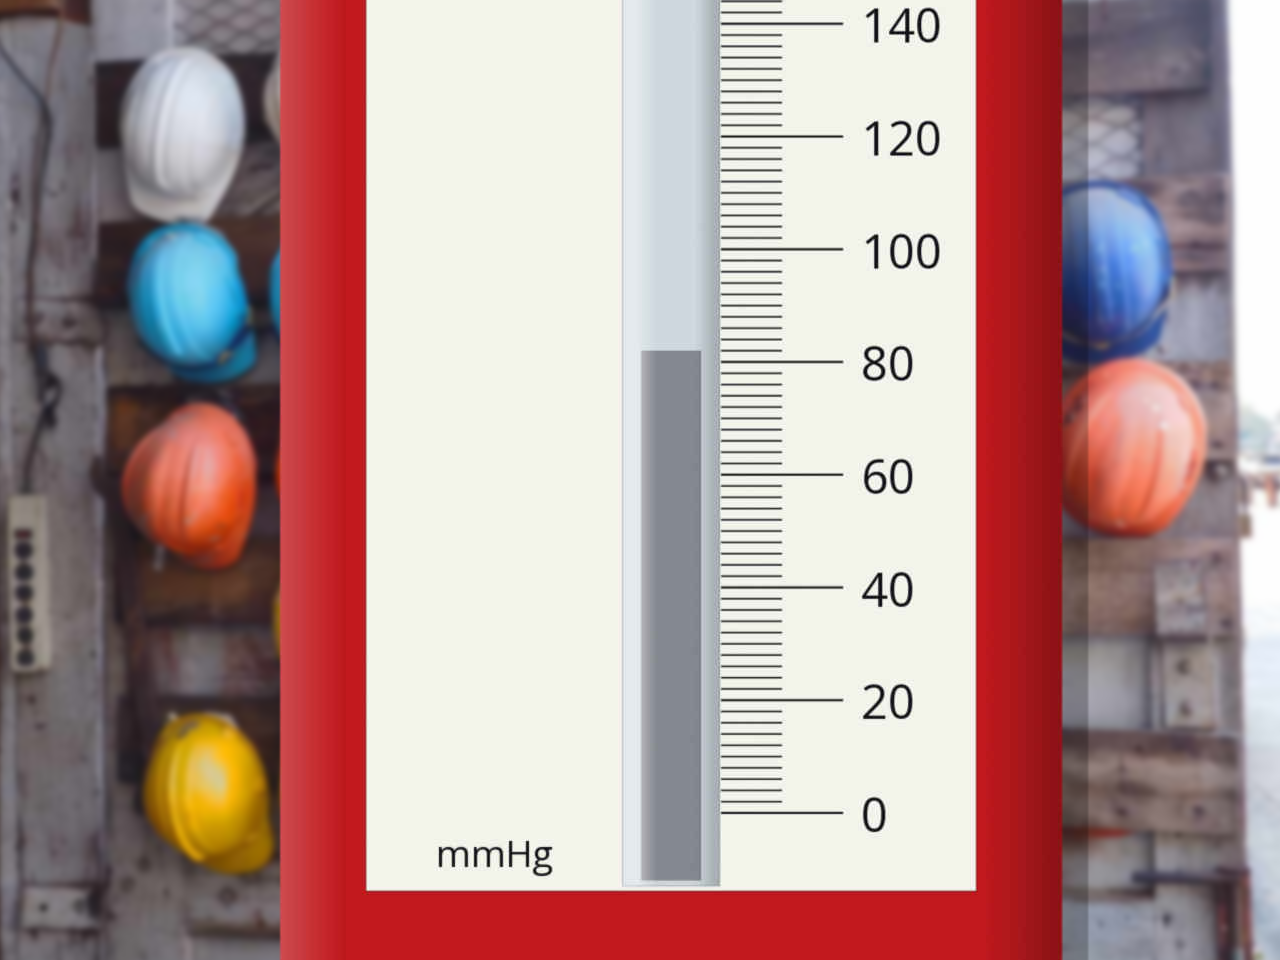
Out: 82,mmHg
